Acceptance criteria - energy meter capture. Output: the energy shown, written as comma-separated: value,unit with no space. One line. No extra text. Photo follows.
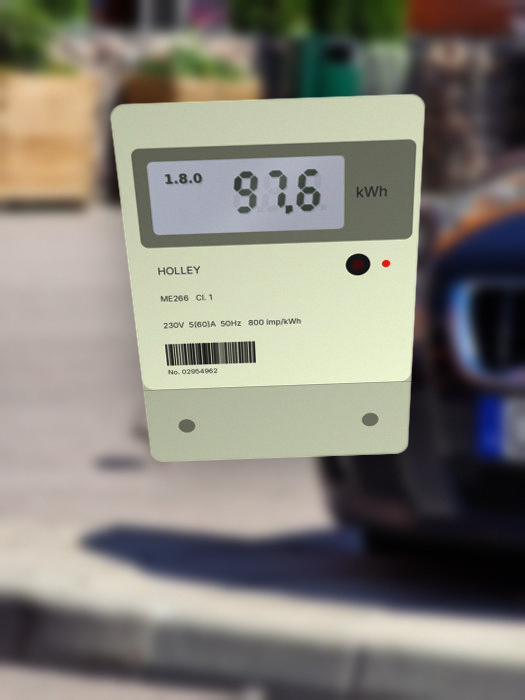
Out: 97.6,kWh
